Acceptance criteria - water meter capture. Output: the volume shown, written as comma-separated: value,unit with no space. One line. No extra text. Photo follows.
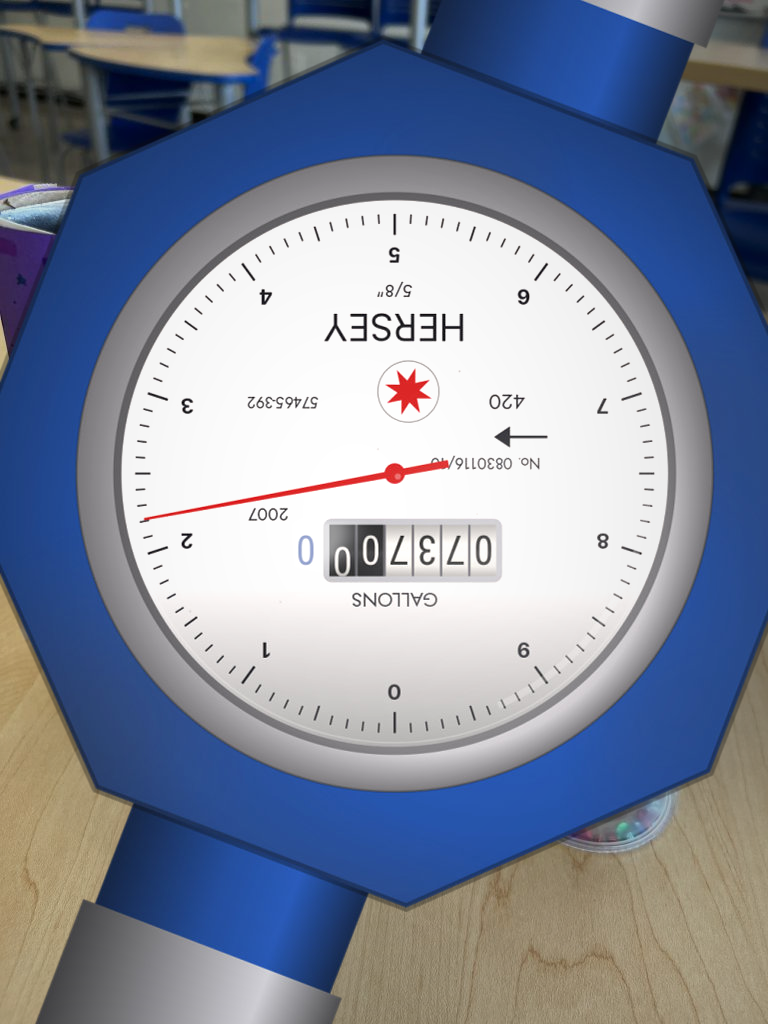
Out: 737002.2,gal
